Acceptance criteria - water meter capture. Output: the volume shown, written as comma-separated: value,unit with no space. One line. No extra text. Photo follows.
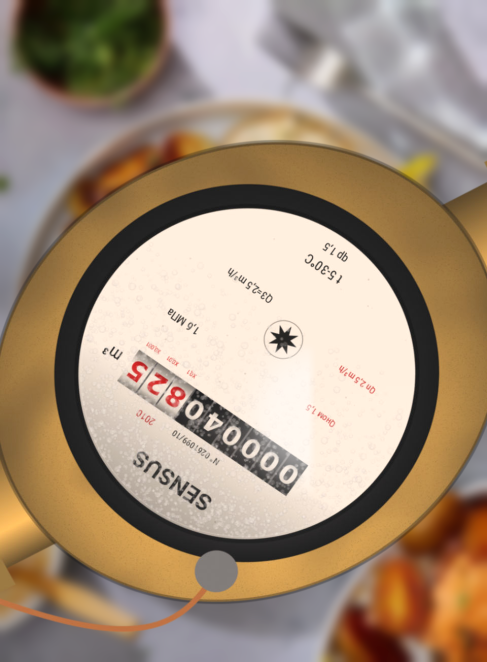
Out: 40.825,m³
